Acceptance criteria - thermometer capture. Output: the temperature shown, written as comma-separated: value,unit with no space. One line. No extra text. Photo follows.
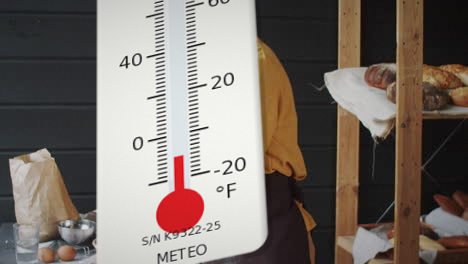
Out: -10,°F
